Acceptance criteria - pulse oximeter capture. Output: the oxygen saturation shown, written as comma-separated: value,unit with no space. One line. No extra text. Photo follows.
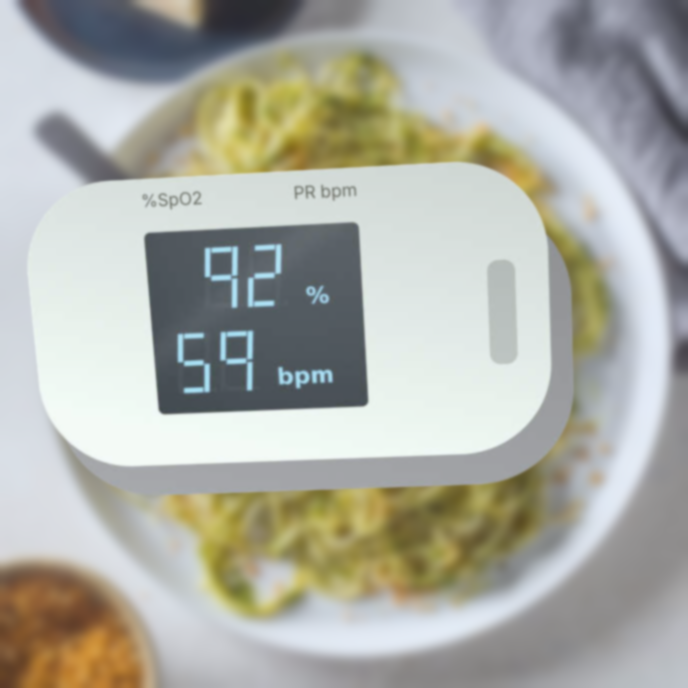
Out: 92,%
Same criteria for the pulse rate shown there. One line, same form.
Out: 59,bpm
